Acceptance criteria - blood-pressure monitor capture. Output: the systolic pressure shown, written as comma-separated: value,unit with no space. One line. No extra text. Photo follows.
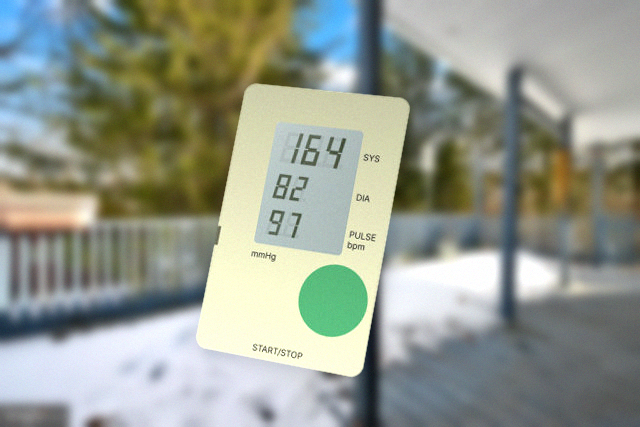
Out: 164,mmHg
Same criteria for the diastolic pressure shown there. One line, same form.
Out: 82,mmHg
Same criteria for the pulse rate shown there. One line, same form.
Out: 97,bpm
